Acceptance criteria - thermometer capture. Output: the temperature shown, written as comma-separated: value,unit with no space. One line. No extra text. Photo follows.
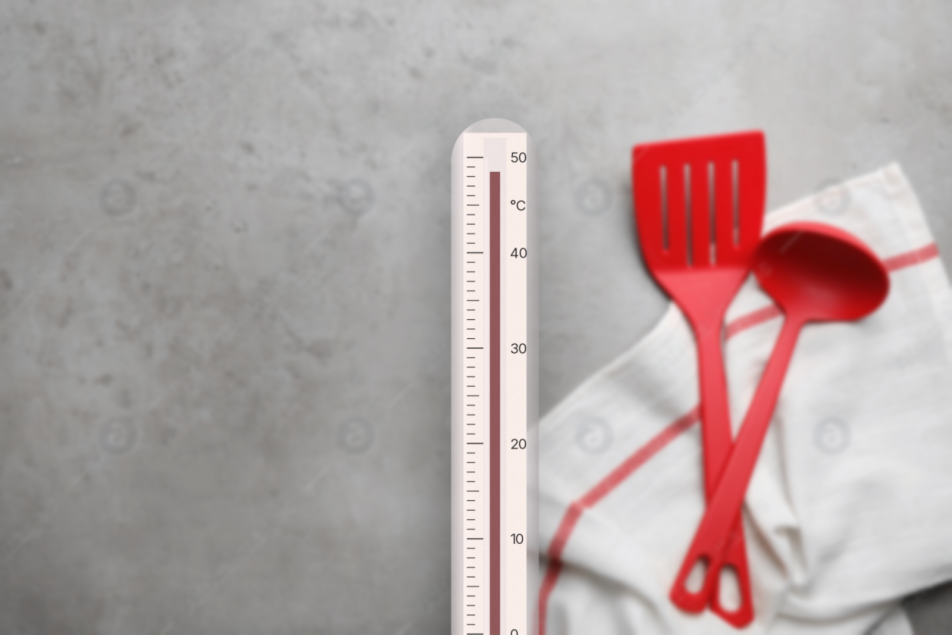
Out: 48.5,°C
